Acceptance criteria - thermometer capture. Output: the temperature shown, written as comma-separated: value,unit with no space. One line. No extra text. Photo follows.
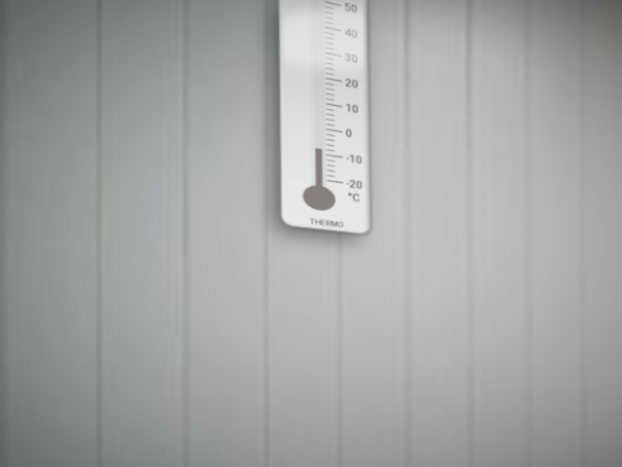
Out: -8,°C
